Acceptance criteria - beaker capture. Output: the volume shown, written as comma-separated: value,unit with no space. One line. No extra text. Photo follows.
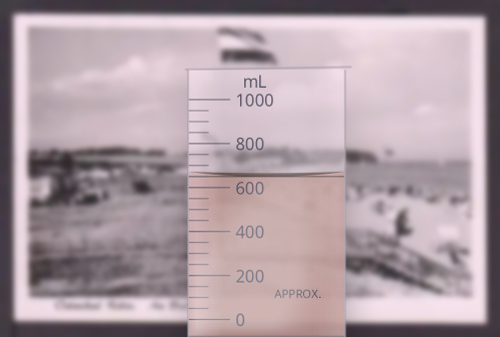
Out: 650,mL
